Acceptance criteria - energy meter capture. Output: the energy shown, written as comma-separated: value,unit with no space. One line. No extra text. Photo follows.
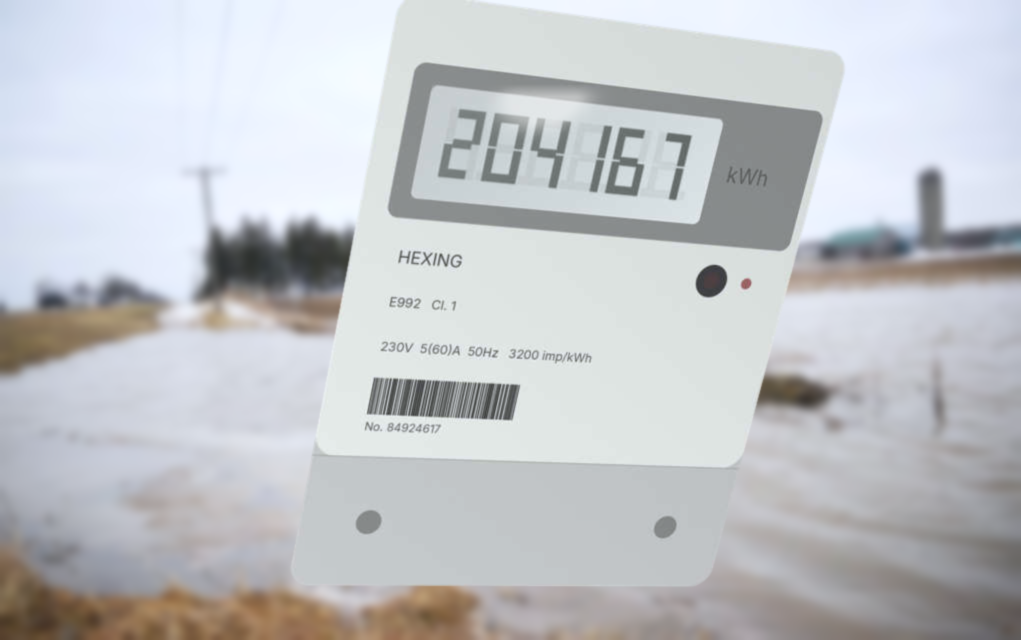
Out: 204167,kWh
